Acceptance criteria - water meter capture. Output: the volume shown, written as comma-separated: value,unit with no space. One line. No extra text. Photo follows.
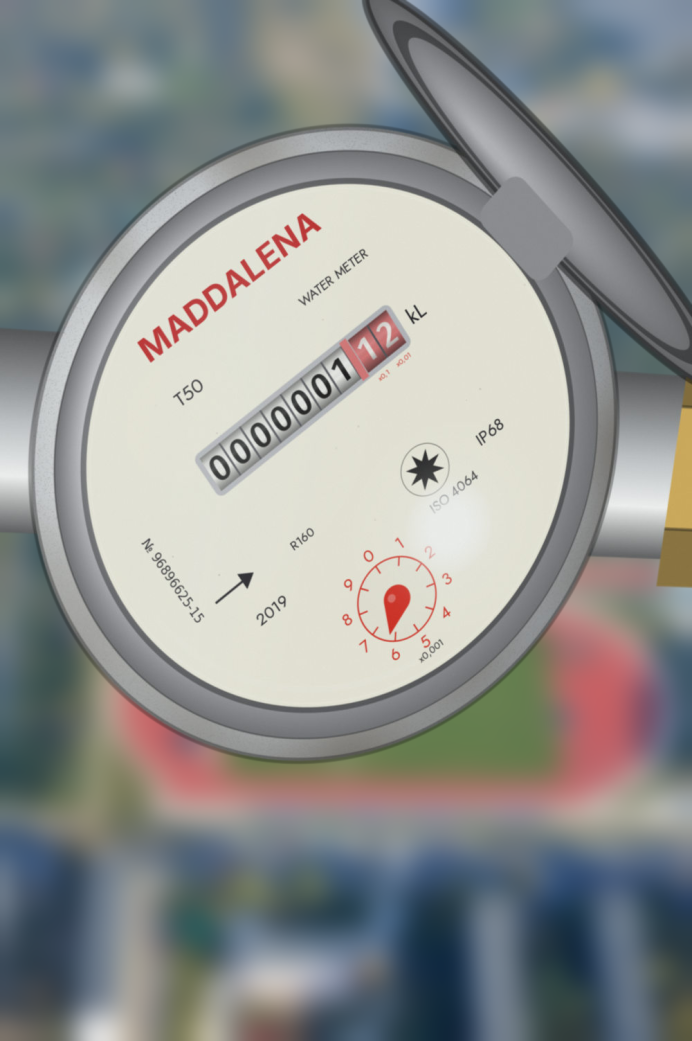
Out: 1.126,kL
